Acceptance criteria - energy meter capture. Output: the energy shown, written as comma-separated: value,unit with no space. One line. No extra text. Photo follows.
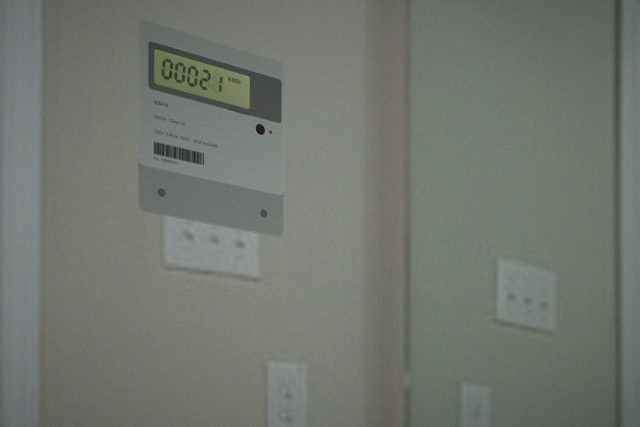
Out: 21,kWh
